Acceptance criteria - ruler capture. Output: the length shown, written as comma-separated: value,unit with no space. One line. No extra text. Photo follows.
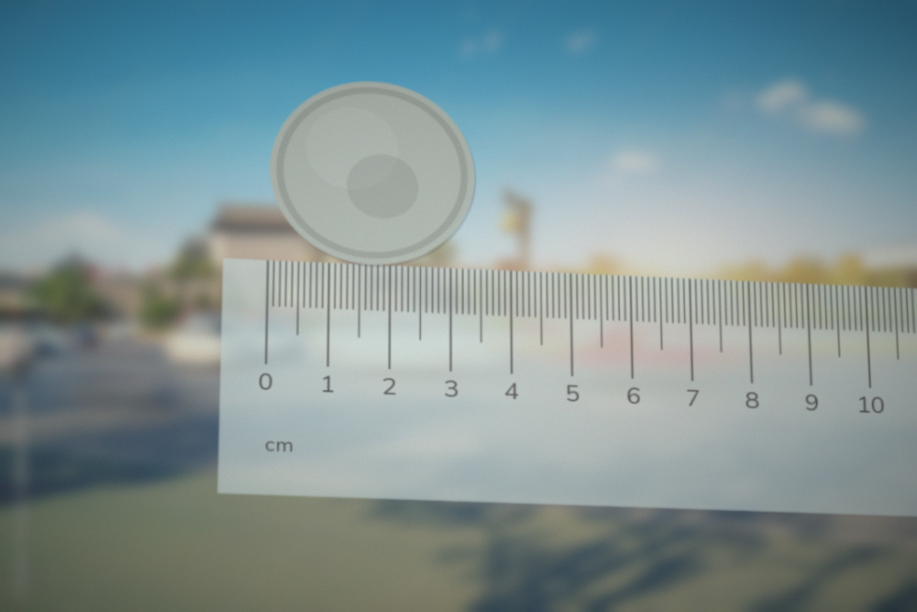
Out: 3.4,cm
